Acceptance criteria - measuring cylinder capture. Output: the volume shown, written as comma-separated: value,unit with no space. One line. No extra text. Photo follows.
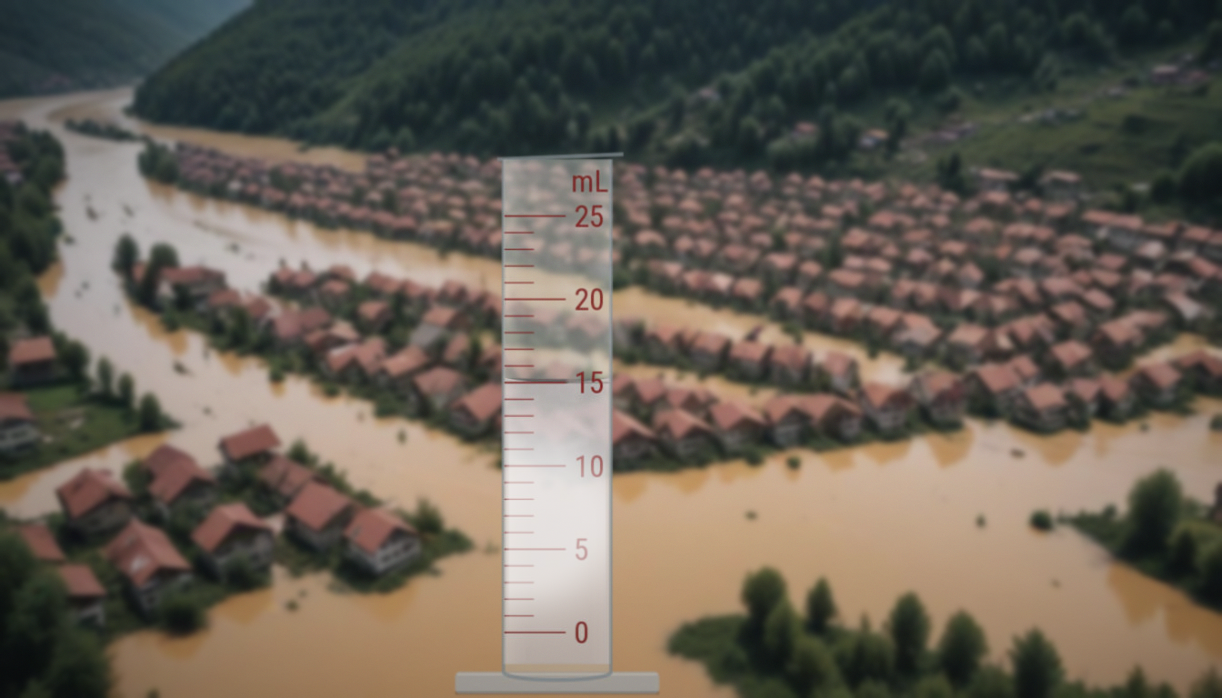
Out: 15,mL
